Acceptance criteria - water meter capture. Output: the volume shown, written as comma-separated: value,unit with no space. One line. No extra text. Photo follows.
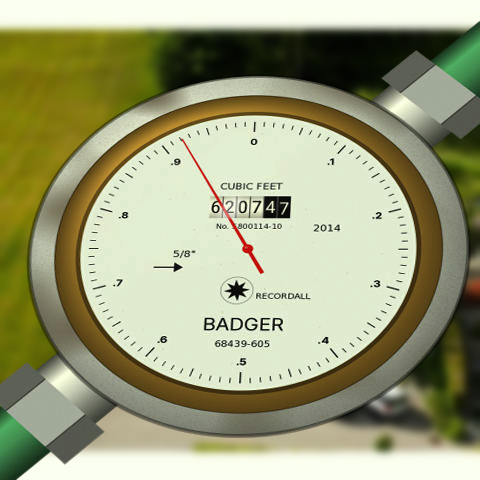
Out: 620746.92,ft³
